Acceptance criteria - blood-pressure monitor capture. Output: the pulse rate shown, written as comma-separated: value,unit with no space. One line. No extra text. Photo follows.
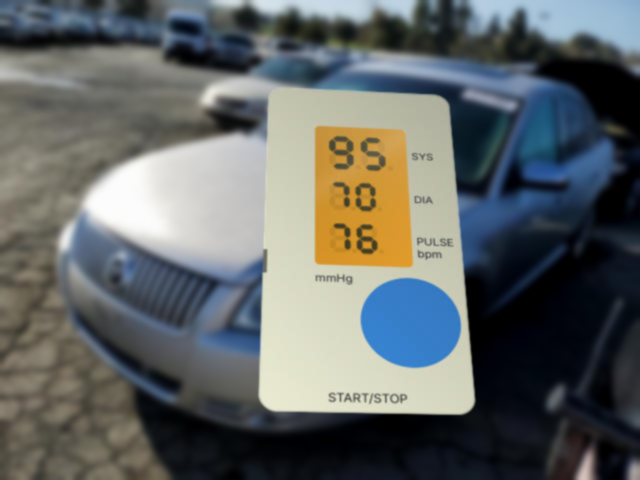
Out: 76,bpm
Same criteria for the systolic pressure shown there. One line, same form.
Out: 95,mmHg
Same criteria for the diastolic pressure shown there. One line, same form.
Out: 70,mmHg
